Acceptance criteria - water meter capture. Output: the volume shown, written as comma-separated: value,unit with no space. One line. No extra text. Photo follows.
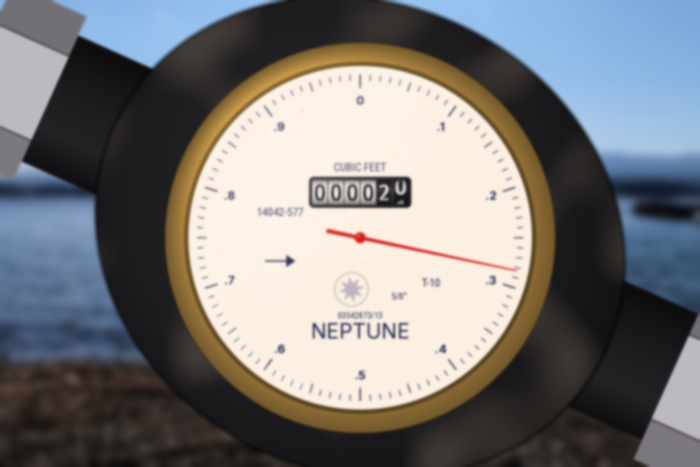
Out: 20.28,ft³
